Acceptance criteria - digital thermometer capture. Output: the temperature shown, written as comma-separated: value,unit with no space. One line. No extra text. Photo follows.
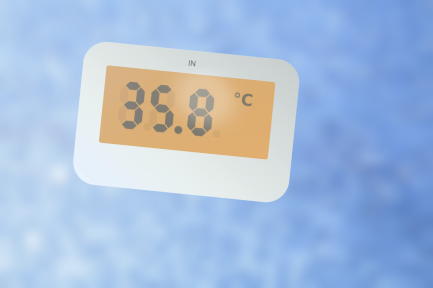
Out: 35.8,°C
